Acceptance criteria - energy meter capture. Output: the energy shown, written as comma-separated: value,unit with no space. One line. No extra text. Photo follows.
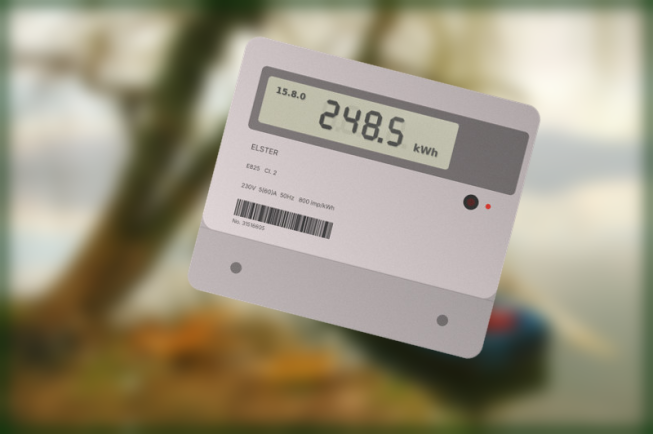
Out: 248.5,kWh
